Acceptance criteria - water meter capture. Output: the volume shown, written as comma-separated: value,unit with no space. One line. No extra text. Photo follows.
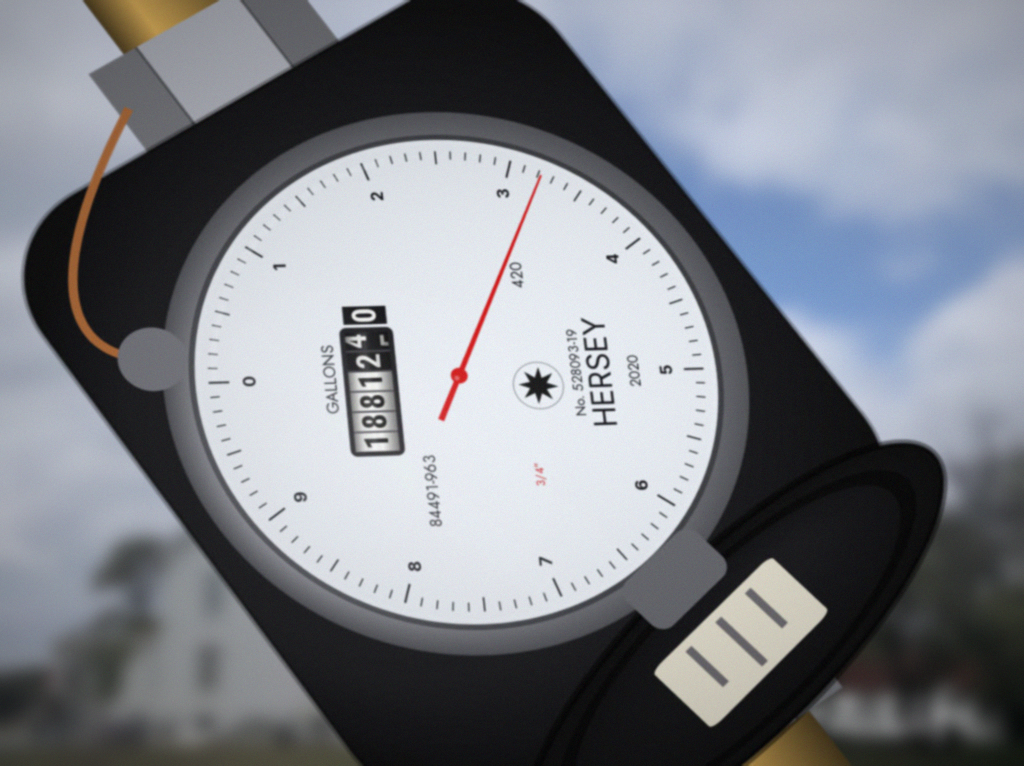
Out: 1881243.2,gal
